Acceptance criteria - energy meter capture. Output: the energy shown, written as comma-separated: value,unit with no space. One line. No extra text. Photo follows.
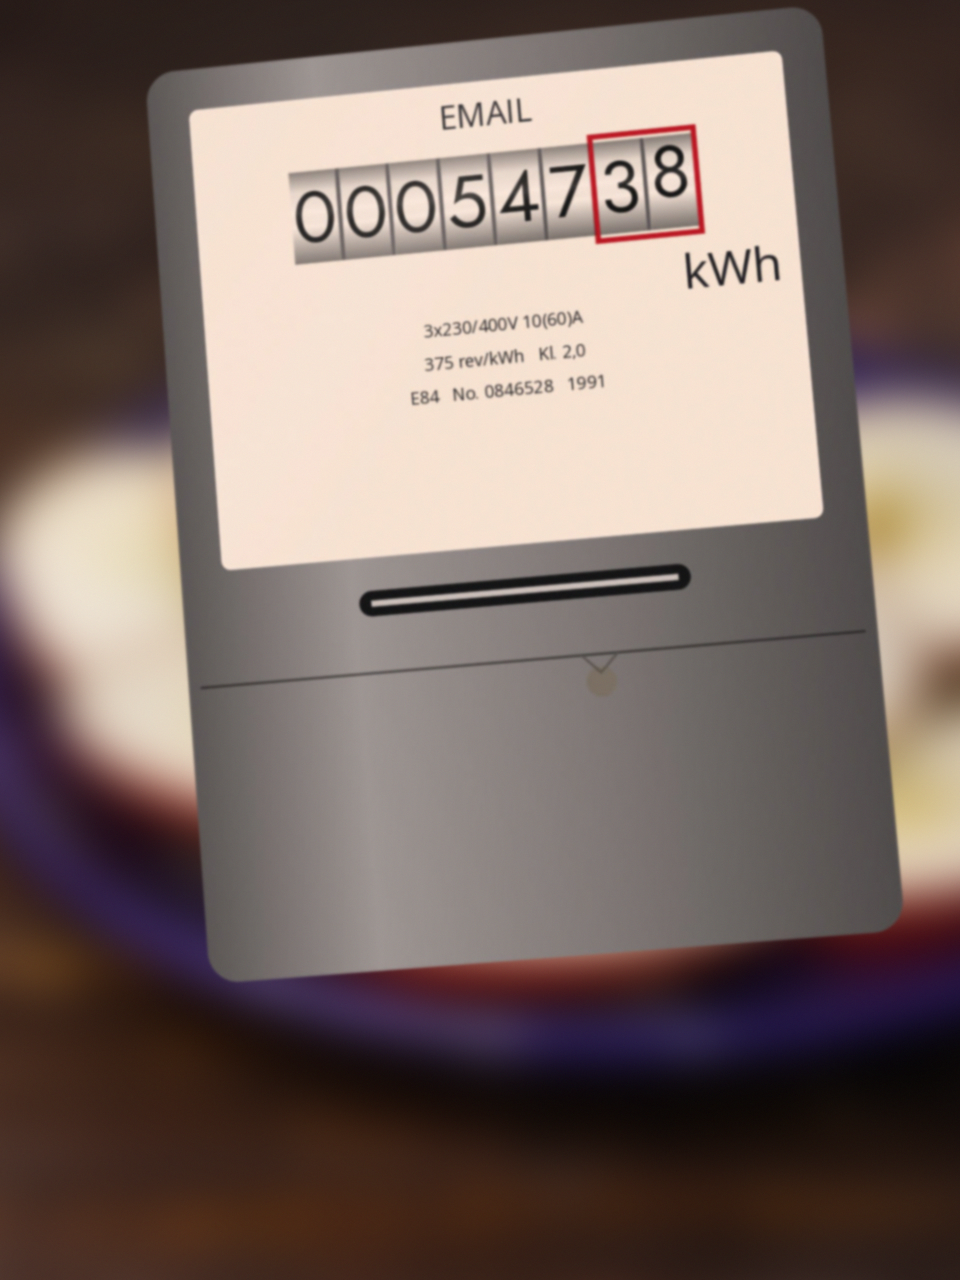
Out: 547.38,kWh
